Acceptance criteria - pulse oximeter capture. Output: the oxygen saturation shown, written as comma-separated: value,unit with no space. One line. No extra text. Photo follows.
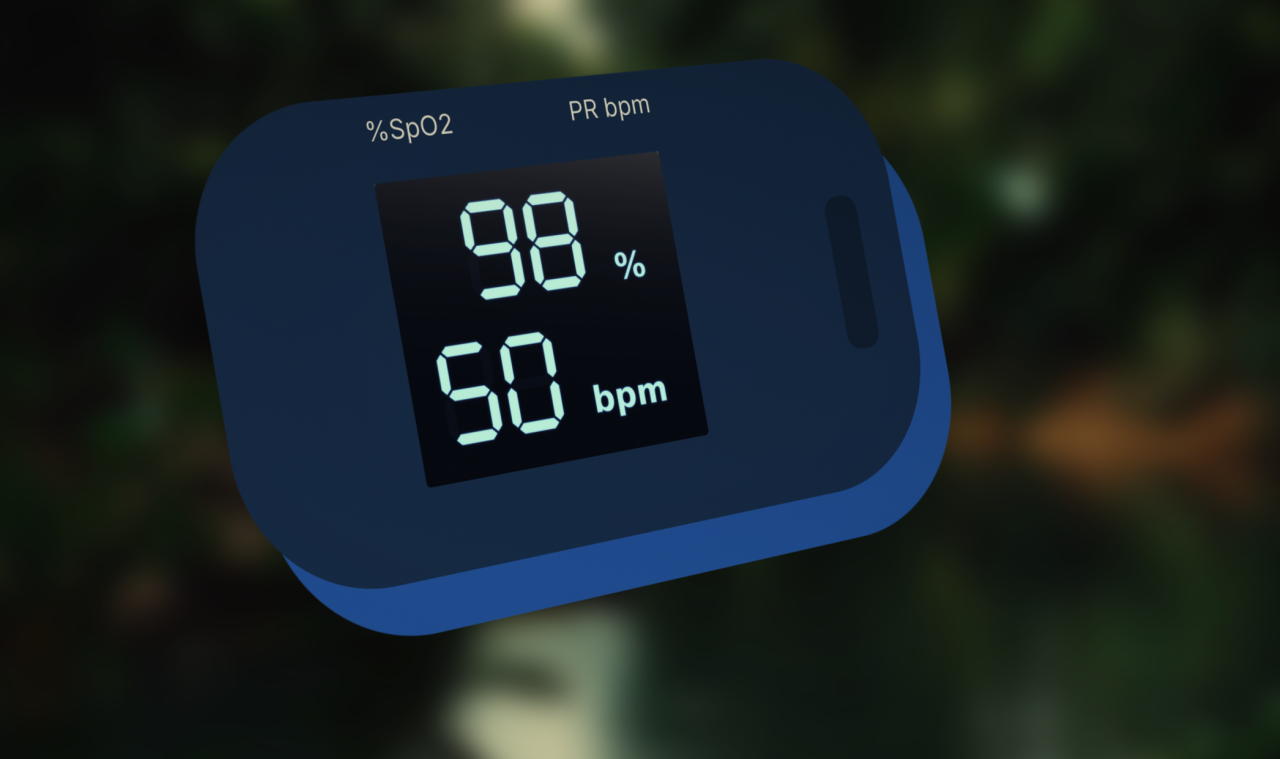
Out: 98,%
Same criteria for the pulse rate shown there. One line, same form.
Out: 50,bpm
